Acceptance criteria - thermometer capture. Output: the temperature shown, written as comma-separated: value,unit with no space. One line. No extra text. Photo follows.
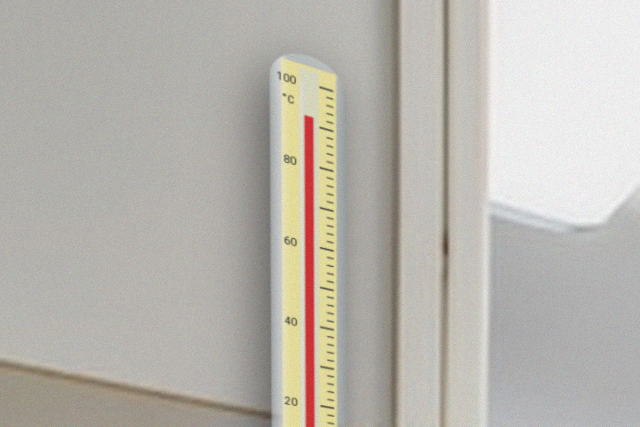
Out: 92,°C
